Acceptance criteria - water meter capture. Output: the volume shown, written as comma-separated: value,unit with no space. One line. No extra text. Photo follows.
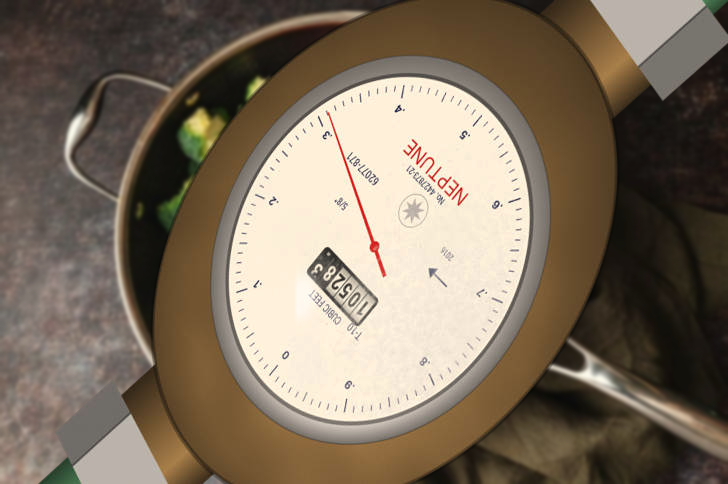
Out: 105283.31,ft³
